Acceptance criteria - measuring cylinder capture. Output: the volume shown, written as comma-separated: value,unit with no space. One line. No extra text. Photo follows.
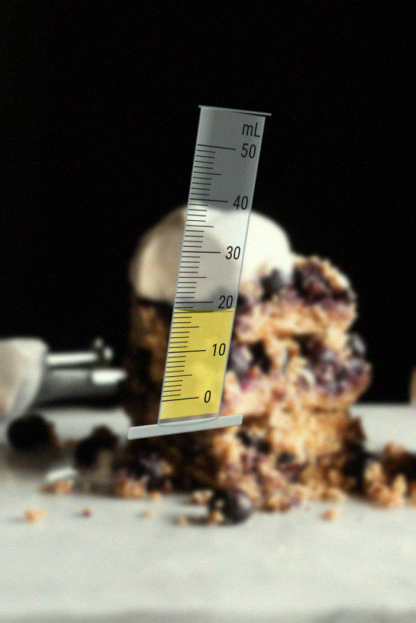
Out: 18,mL
